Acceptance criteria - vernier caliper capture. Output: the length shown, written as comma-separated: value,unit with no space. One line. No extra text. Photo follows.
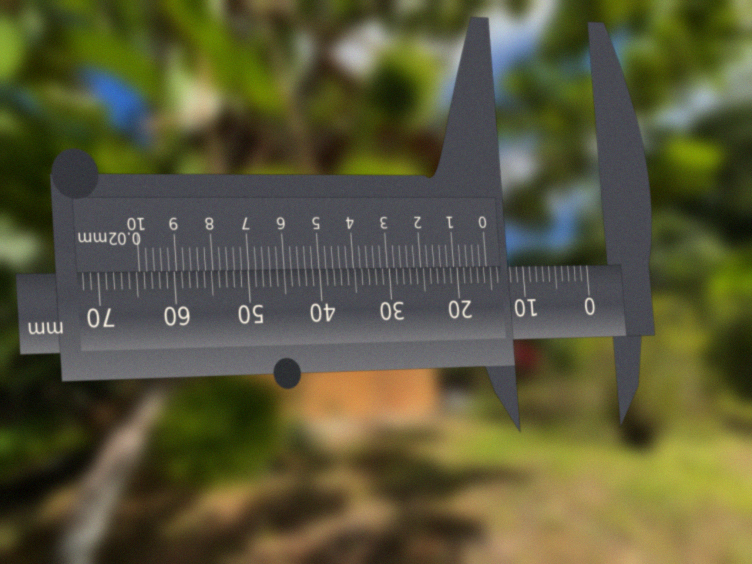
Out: 15.6,mm
